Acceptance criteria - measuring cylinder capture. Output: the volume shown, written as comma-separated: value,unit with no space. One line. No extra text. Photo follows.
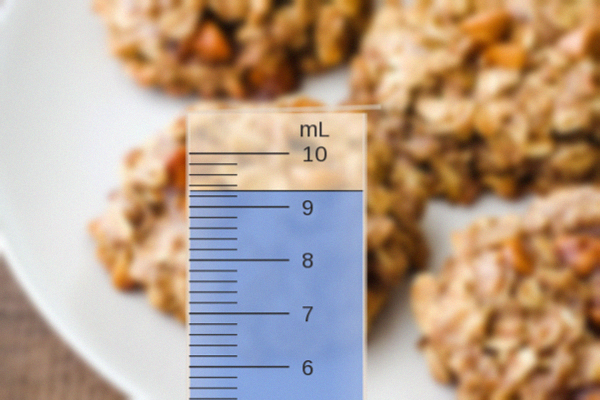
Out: 9.3,mL
